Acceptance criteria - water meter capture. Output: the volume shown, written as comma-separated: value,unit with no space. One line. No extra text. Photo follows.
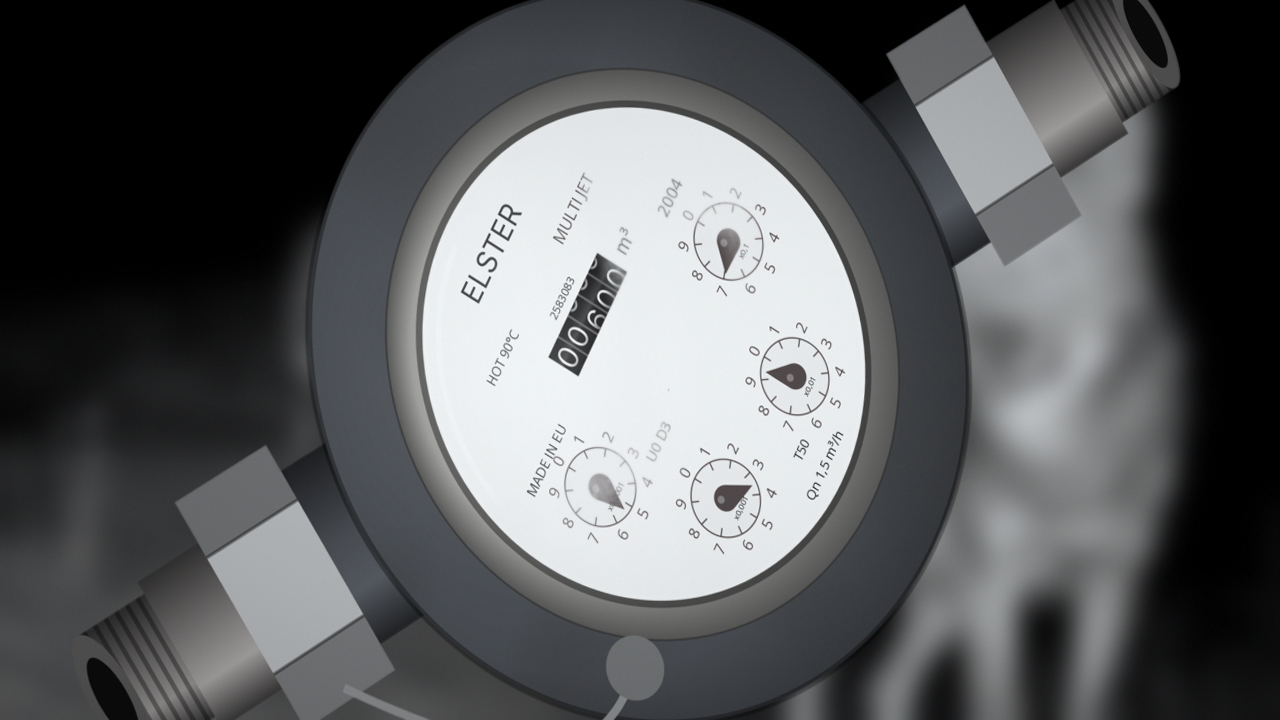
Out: 599.6935,m³
